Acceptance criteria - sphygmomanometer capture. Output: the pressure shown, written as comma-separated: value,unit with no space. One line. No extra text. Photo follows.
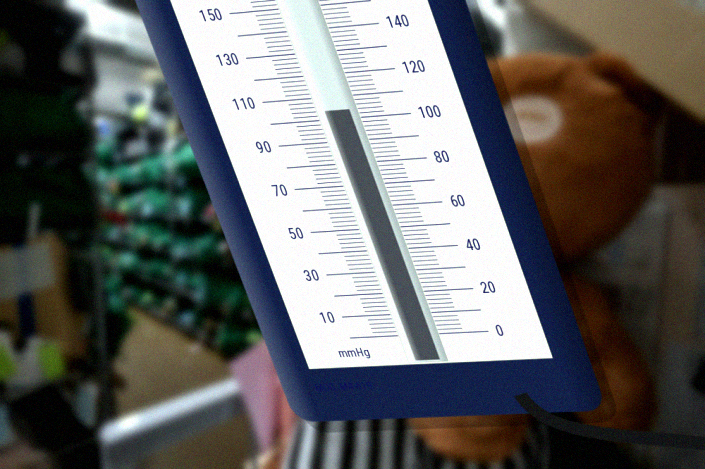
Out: 104,mmHg
